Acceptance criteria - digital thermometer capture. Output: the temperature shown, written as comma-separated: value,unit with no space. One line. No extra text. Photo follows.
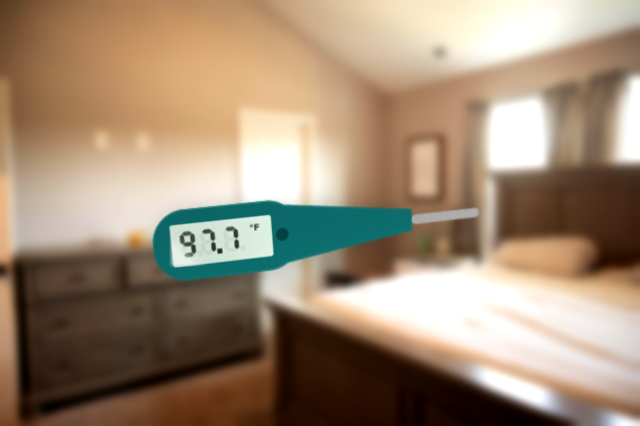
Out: 97.7,°F
